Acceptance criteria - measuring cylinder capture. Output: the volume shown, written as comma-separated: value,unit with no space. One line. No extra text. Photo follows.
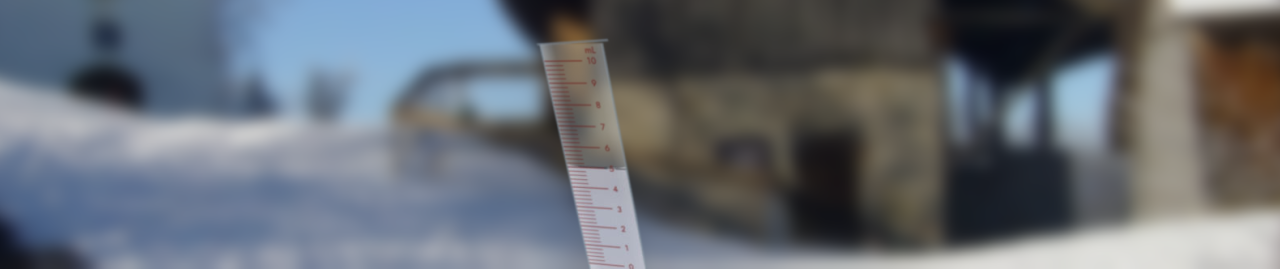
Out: 5,mL
